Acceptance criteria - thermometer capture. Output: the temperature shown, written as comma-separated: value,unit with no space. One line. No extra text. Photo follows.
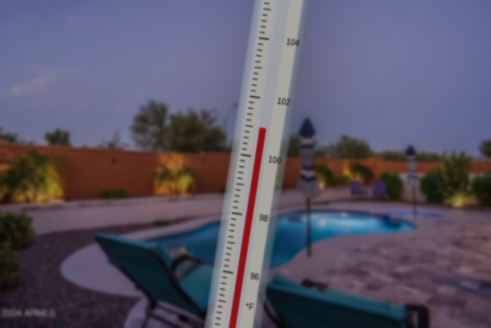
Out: 101,°F
